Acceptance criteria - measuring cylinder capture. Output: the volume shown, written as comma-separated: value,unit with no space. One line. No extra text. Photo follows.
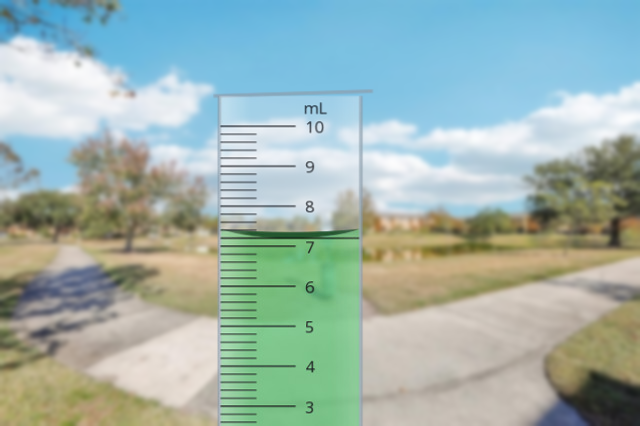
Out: 7.2,mL
